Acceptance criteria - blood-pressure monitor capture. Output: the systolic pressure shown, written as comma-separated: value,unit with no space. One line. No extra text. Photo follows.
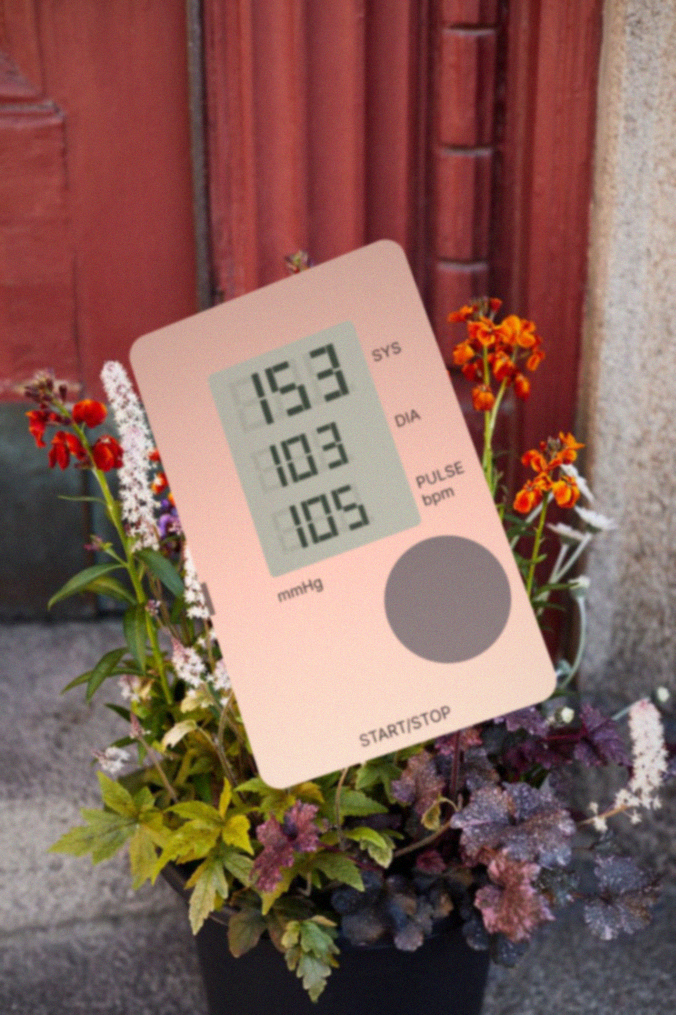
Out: 153,mmHg
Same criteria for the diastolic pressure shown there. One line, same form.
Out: 103,mmHg
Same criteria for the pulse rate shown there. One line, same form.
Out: 105,bpm
